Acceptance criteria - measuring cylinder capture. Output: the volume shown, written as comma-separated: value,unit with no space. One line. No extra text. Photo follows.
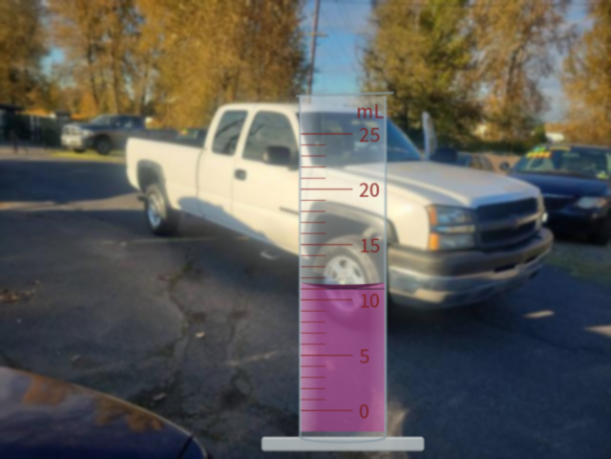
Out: 11,mL
